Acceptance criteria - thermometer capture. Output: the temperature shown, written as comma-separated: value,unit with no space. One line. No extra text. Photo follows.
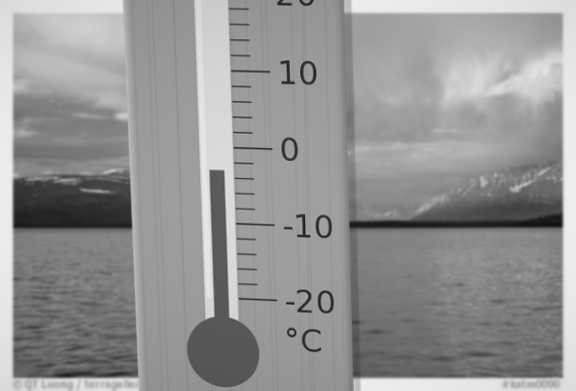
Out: -3,°C
